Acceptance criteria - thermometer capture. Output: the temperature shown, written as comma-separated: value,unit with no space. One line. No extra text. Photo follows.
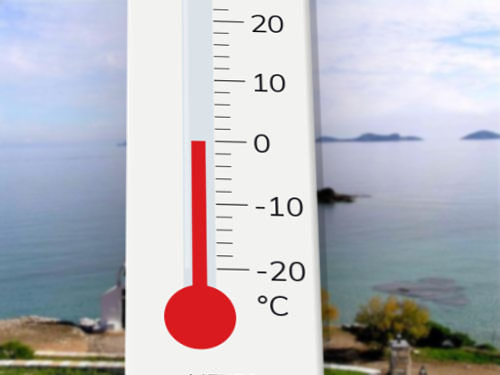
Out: 0,°C
